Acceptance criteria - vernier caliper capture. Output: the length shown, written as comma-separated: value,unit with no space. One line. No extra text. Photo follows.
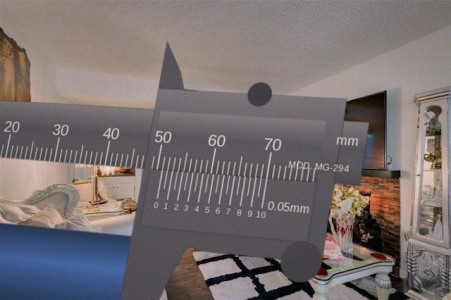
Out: 51.0,mm
